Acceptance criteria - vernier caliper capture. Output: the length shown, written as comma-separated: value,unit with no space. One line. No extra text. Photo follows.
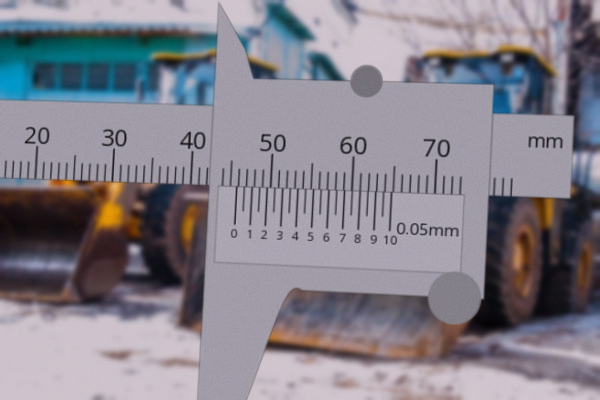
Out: 45.8,mm
